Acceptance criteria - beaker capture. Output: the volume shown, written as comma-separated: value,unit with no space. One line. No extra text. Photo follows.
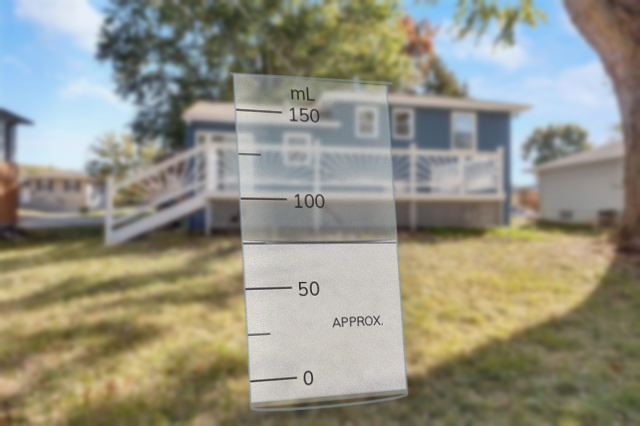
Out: 75,mL
